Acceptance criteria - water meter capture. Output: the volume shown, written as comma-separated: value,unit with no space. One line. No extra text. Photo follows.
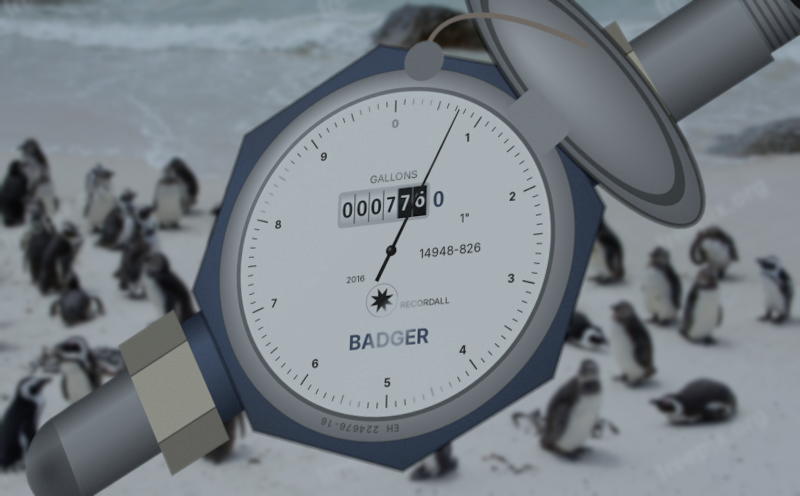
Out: 7760.7,gal
